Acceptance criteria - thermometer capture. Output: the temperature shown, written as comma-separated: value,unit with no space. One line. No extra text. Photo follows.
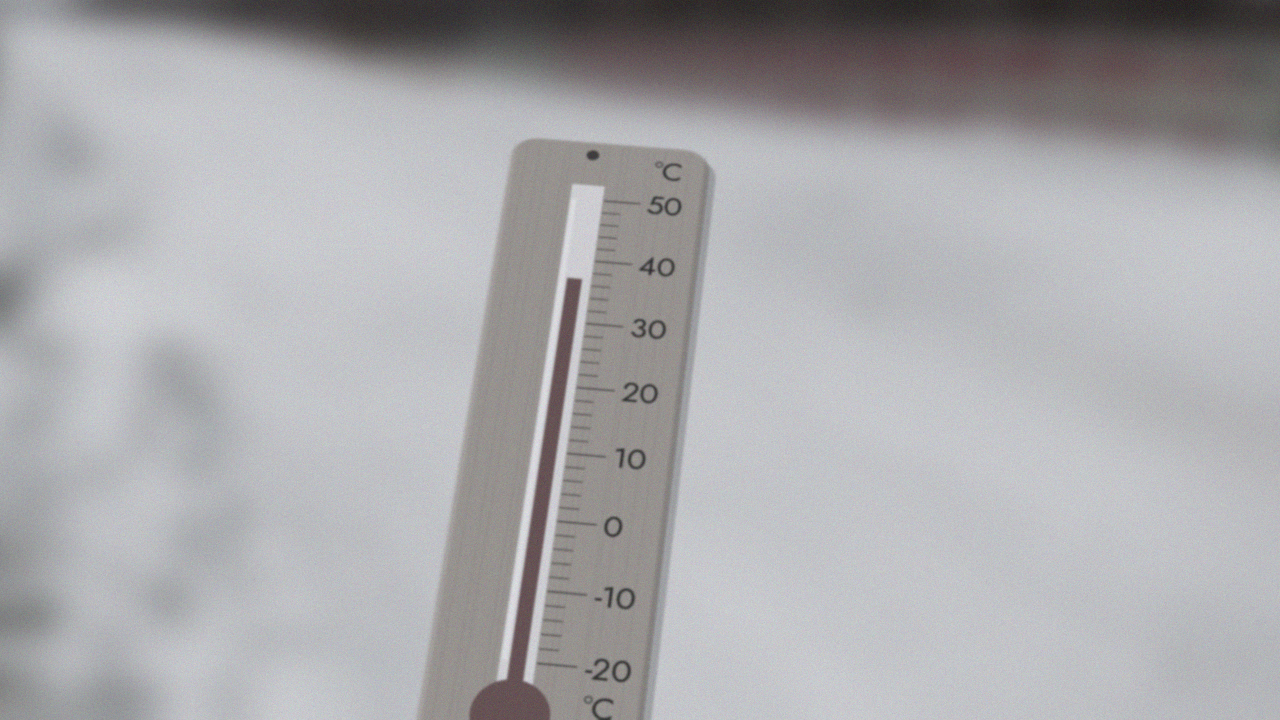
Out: 37,°C
